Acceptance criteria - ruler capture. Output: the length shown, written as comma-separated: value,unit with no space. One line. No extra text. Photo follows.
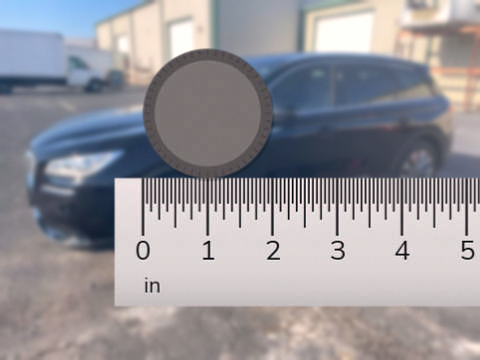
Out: 2,in
